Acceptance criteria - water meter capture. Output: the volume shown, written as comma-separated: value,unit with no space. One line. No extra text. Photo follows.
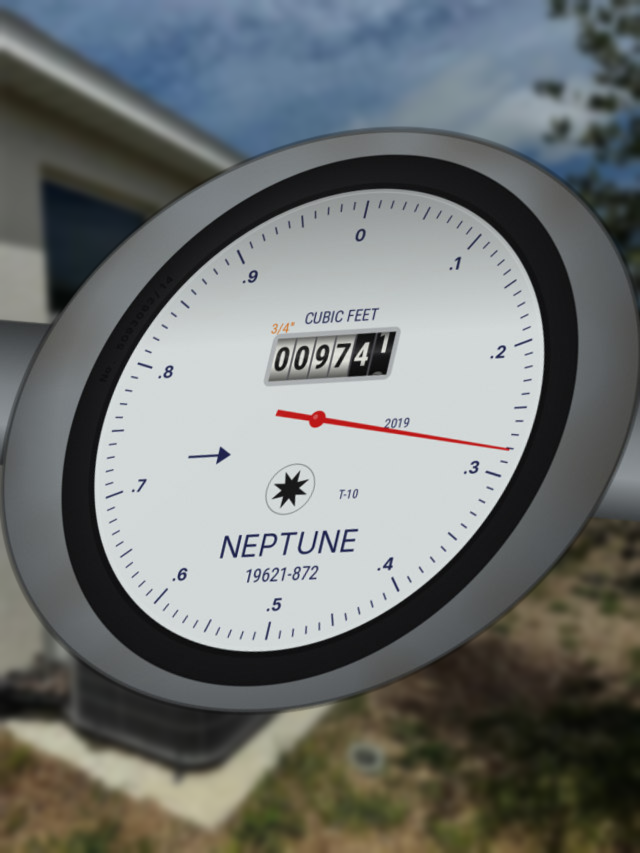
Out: 9741.28,ft³
